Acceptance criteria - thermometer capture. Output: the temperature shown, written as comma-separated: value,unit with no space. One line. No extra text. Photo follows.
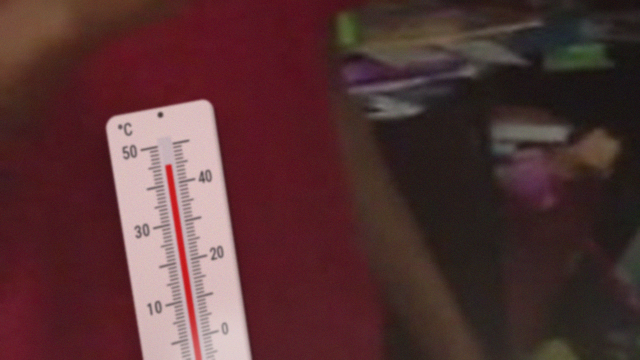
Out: 45,°C
